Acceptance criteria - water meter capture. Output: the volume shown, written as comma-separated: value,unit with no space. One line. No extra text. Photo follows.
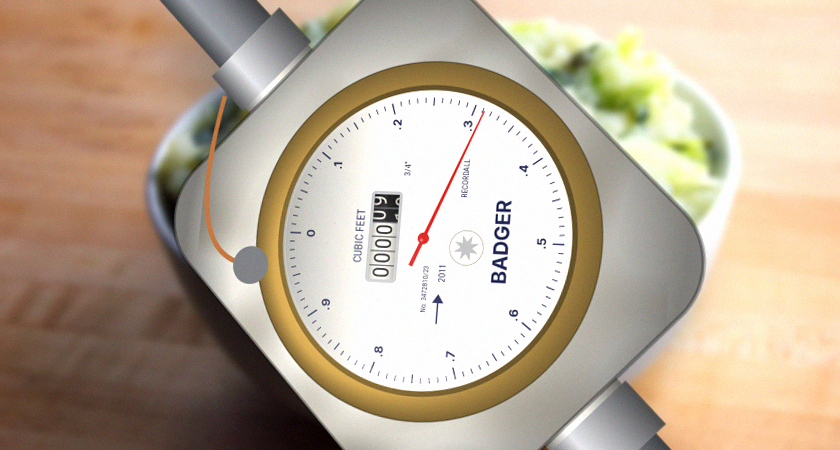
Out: 9.31,ft³
